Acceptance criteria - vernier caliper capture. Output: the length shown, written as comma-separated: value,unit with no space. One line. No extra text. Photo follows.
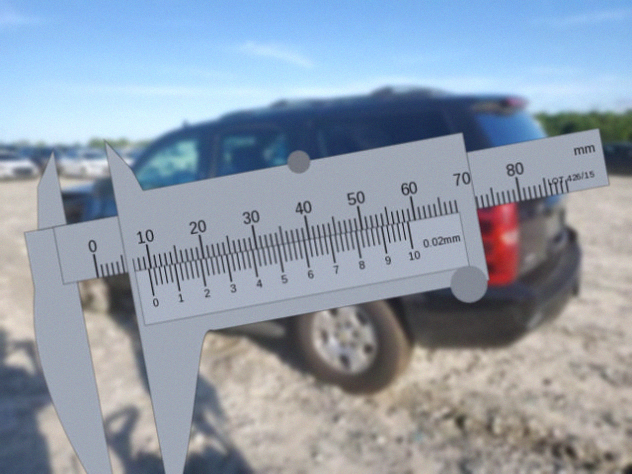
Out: 9.6,mm
